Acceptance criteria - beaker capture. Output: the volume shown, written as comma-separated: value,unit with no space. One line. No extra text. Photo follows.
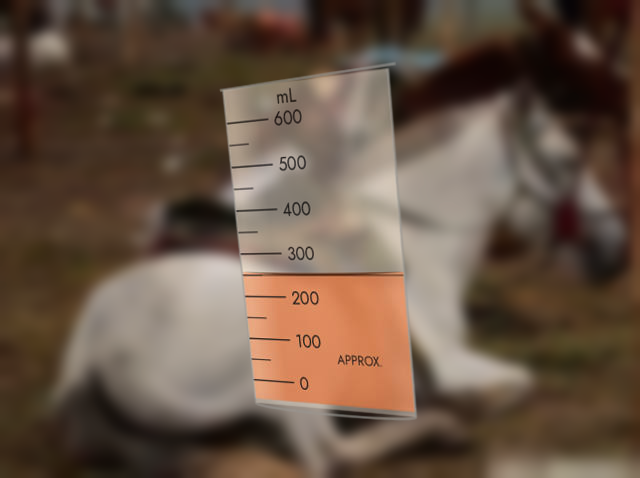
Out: 250,mL
